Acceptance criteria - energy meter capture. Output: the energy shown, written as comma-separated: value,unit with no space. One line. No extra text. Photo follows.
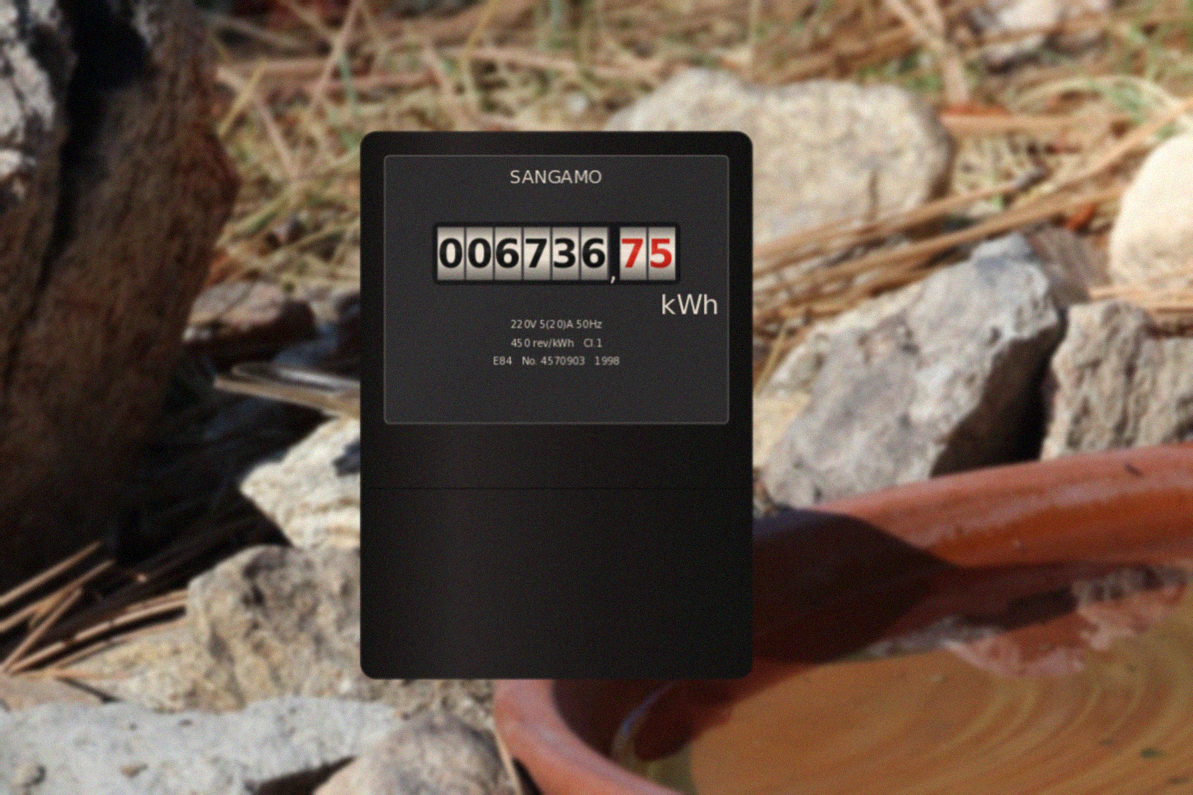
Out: 6736.75,kWh
